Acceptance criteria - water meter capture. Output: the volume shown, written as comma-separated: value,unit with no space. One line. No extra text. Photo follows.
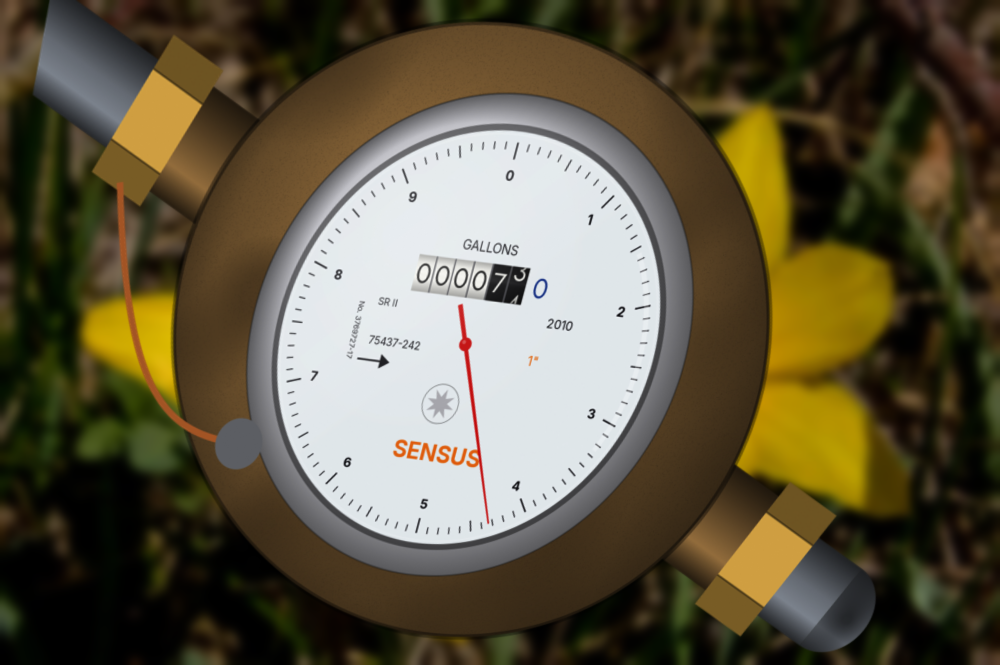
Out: 734.3,gal
